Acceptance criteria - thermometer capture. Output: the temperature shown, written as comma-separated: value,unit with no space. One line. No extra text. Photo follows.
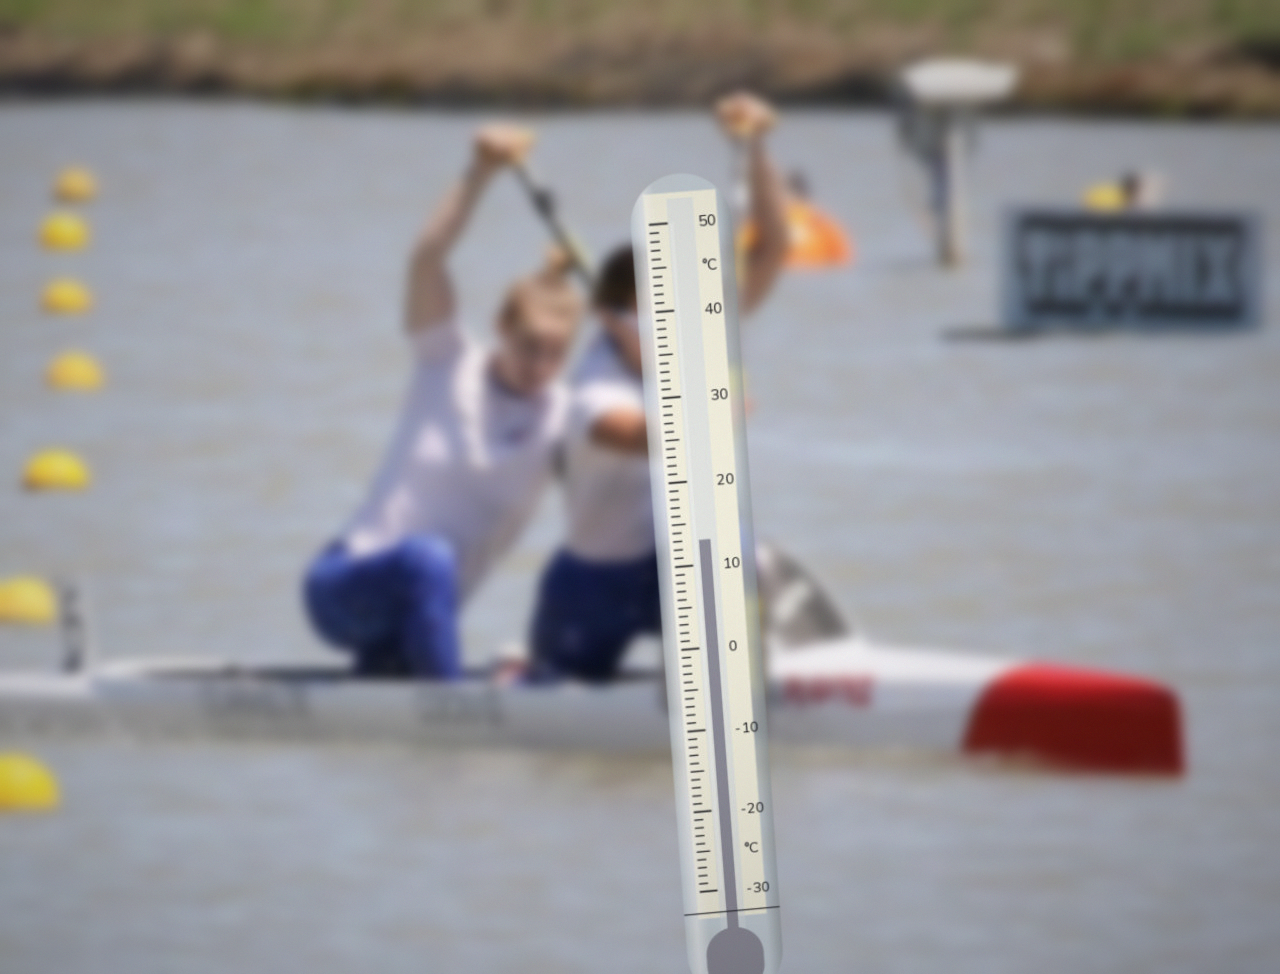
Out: 13,°C
